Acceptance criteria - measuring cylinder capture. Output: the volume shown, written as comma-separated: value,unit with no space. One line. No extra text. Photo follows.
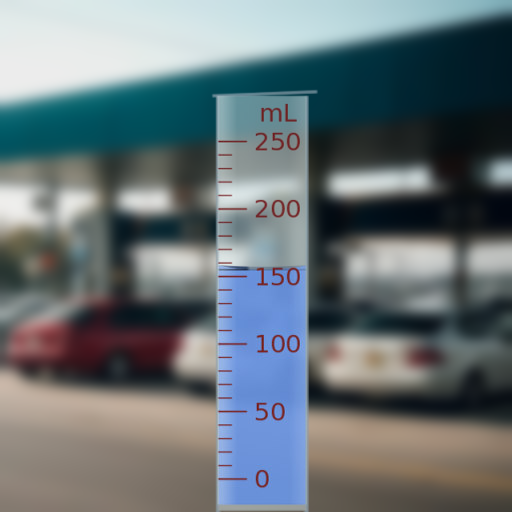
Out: 155,mL
